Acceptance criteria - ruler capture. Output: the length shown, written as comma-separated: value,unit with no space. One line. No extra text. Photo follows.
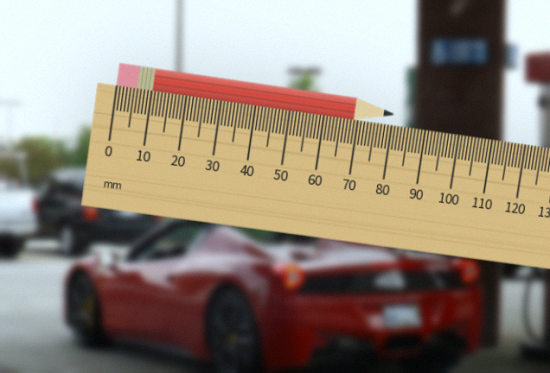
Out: 80,mm
